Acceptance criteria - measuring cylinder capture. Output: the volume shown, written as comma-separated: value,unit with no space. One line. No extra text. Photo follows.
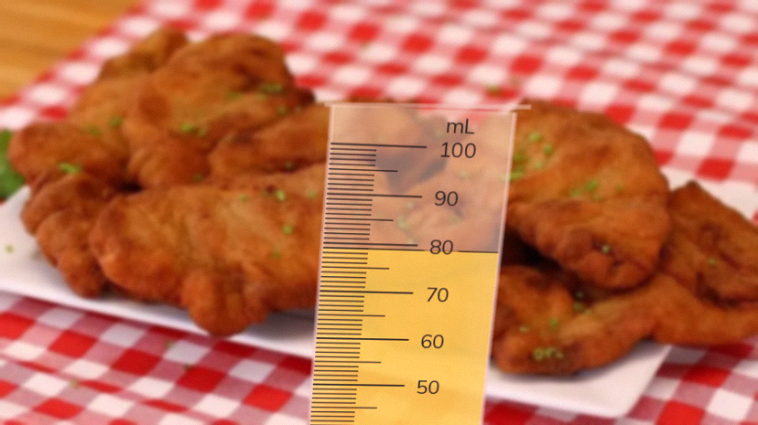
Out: 79,mL
